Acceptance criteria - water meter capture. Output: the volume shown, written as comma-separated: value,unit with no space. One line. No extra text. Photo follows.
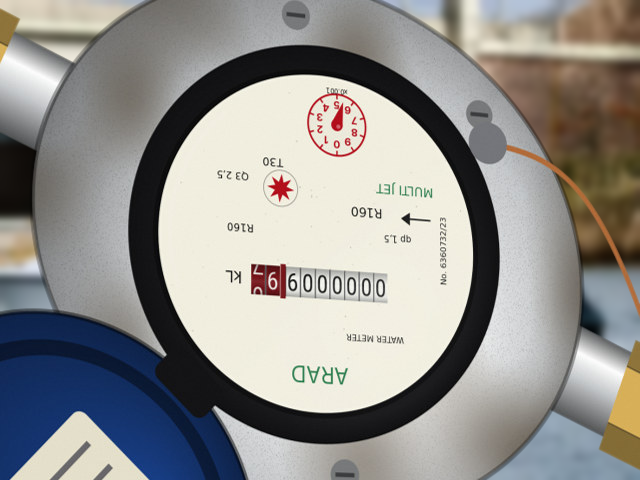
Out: 9.965,kL
